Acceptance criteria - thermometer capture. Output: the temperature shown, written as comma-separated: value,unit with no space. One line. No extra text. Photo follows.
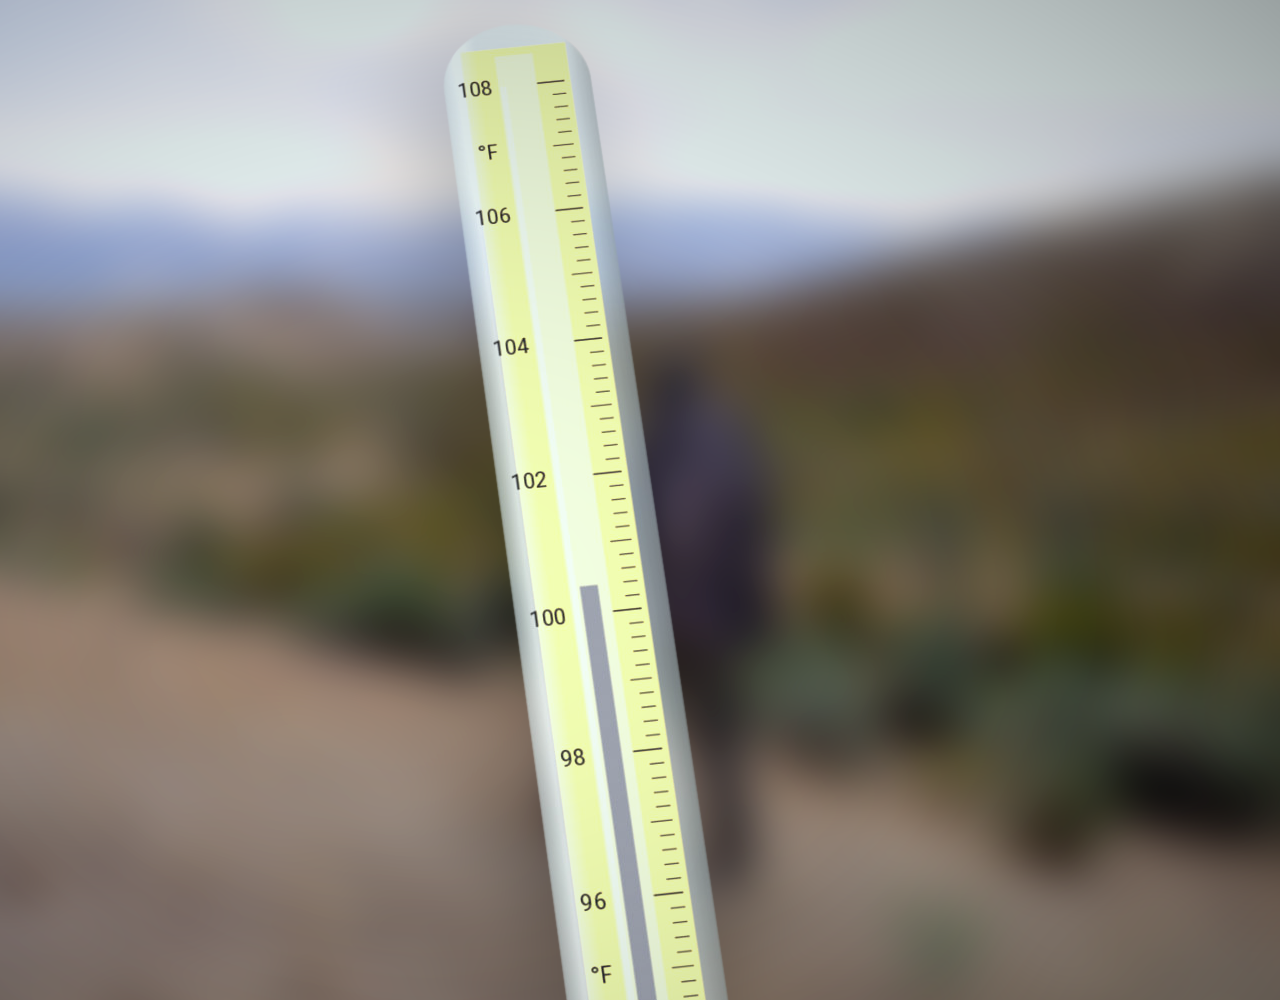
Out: 100.4,°F
